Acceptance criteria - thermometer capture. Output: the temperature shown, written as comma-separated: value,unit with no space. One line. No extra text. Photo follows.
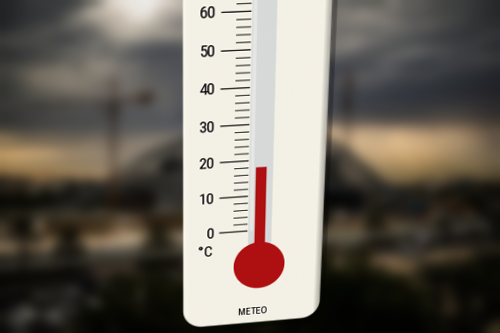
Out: 18,°C
